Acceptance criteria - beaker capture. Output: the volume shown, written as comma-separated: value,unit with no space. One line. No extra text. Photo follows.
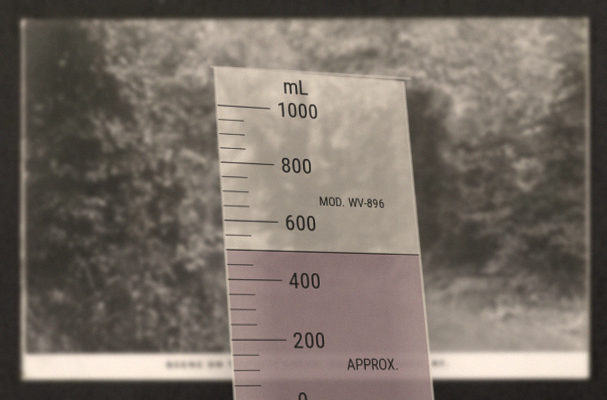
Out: 500,mL
